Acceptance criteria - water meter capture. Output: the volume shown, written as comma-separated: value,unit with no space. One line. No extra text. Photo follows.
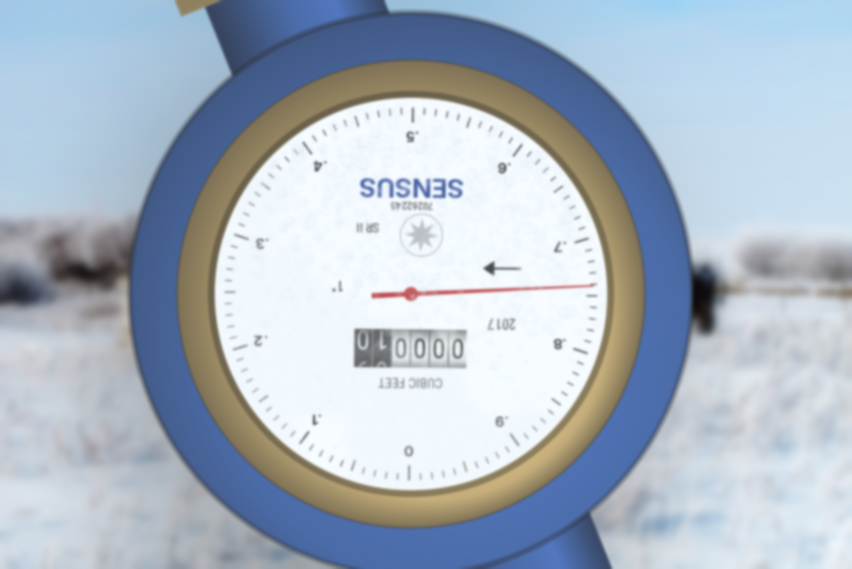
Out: 9.74,ft³
